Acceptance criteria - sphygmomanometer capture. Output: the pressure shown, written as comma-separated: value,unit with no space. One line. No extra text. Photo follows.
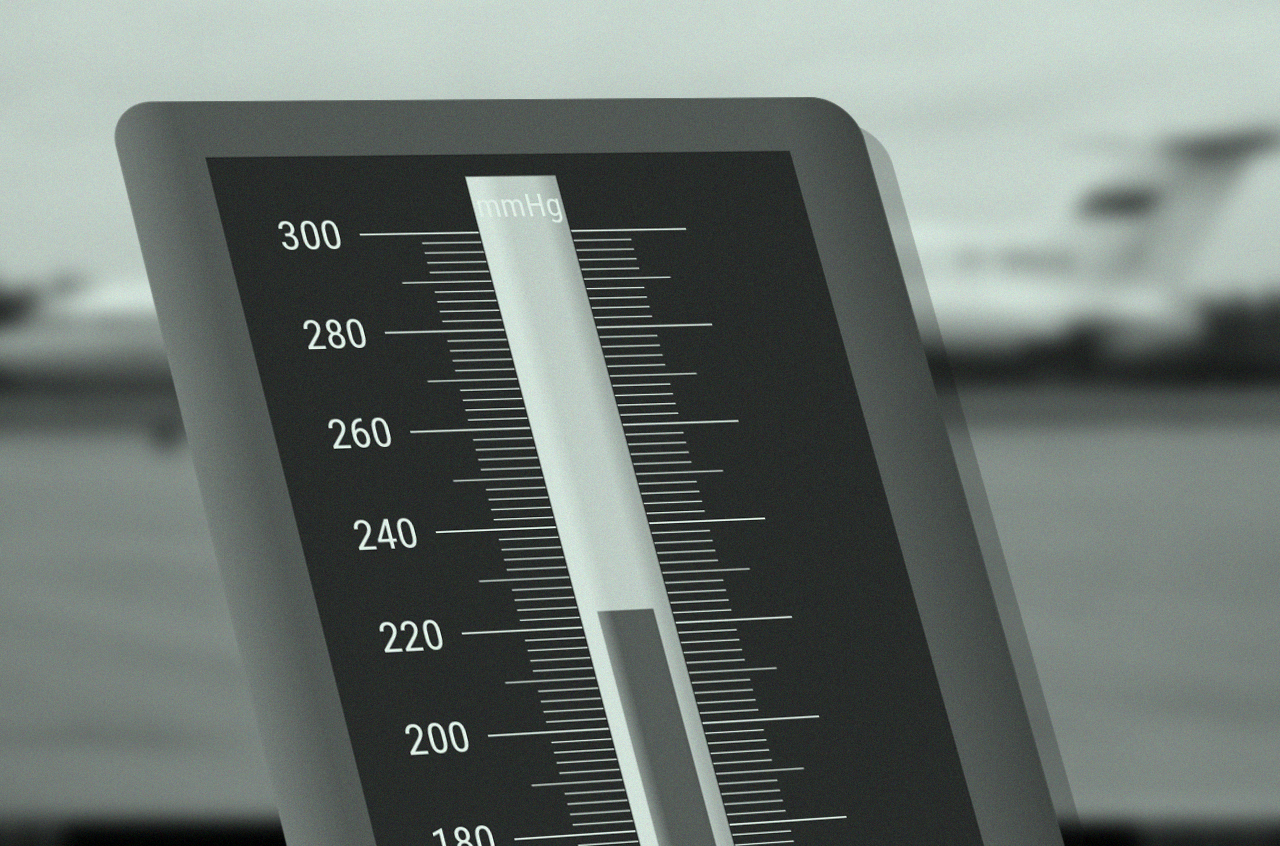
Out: 223,mmHg
